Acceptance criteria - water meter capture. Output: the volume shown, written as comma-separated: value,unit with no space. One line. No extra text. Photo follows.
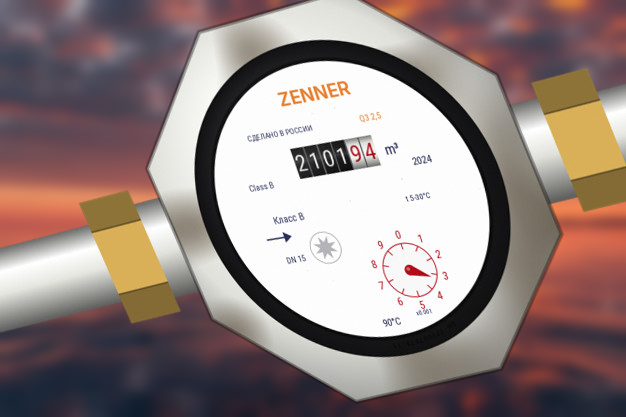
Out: 2101.943,m³
